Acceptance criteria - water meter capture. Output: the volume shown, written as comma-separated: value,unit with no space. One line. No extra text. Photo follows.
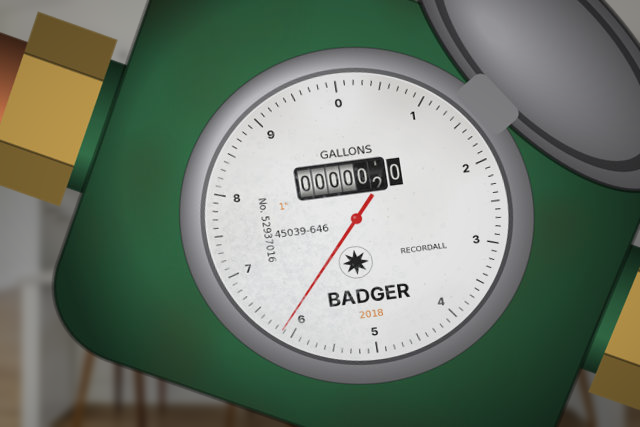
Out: 16.1,gal
